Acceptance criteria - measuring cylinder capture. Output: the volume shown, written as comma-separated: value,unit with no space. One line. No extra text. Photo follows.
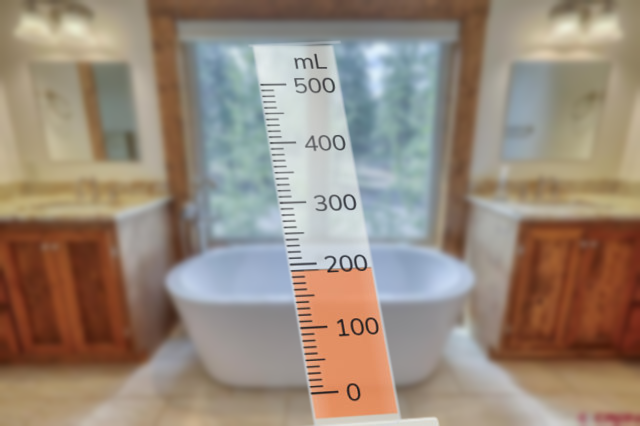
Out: 190,mL
